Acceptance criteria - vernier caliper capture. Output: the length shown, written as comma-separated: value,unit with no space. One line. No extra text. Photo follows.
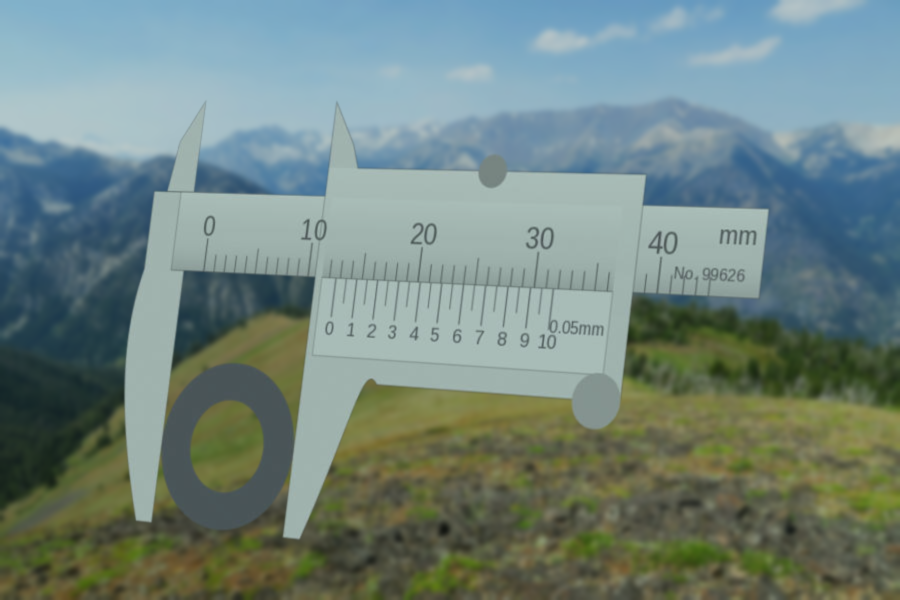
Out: 12.6,mm
